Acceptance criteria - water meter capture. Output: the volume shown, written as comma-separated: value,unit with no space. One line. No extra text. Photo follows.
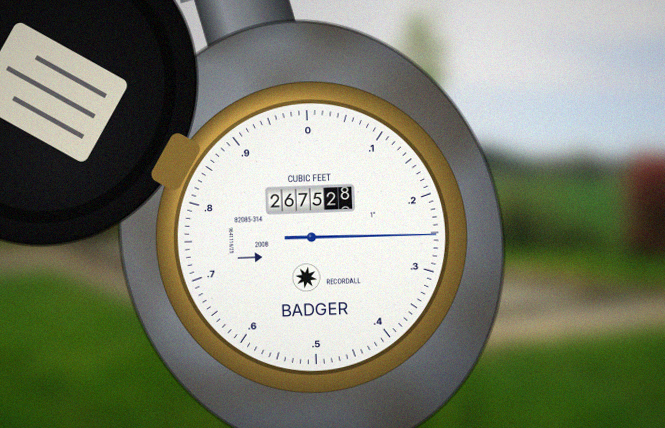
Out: 267528.25,ft³
